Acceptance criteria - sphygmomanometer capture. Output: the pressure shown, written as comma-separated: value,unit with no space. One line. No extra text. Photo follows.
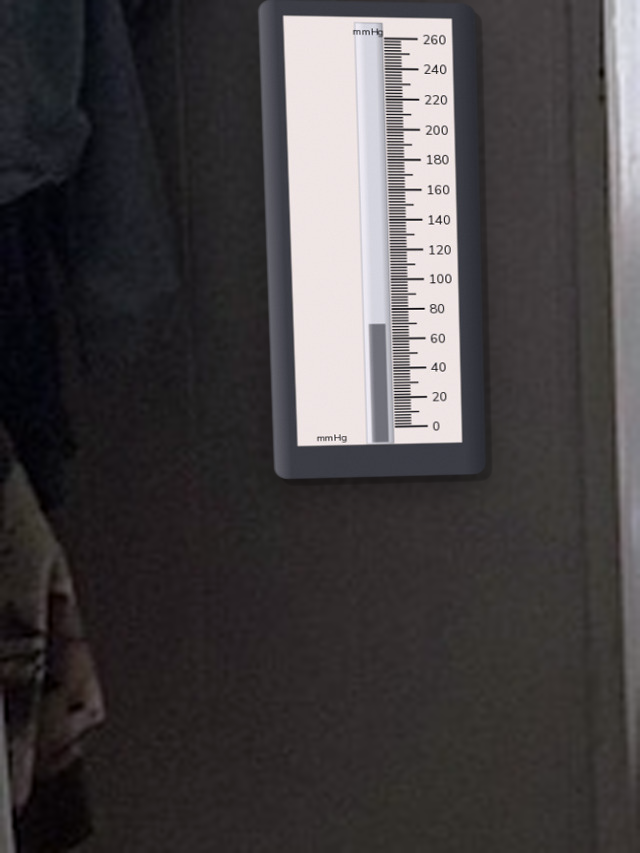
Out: 70,mmHg
